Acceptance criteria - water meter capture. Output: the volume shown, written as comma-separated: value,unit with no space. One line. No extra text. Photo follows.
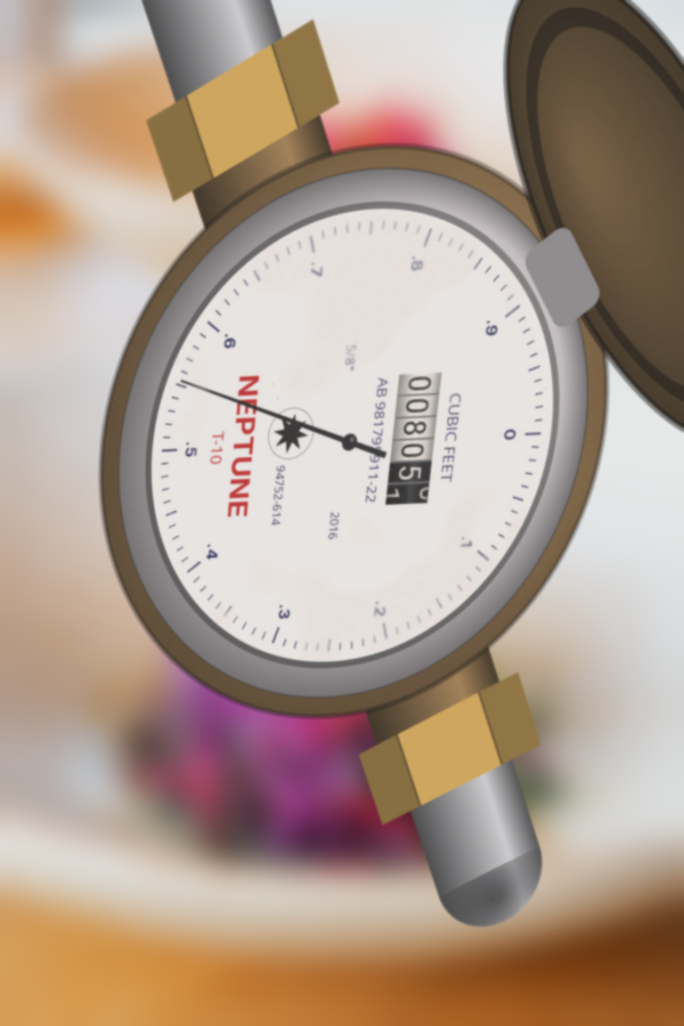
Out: 8050.55,ft³
